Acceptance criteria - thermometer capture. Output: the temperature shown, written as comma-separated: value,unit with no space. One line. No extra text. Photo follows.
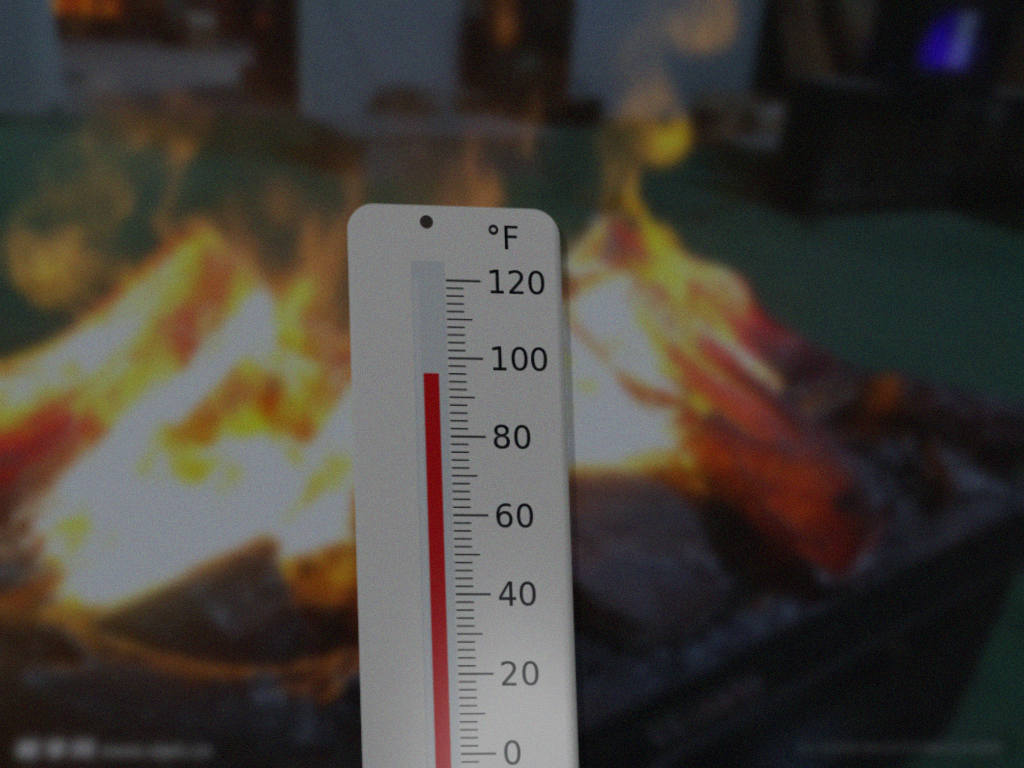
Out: 96,°F
